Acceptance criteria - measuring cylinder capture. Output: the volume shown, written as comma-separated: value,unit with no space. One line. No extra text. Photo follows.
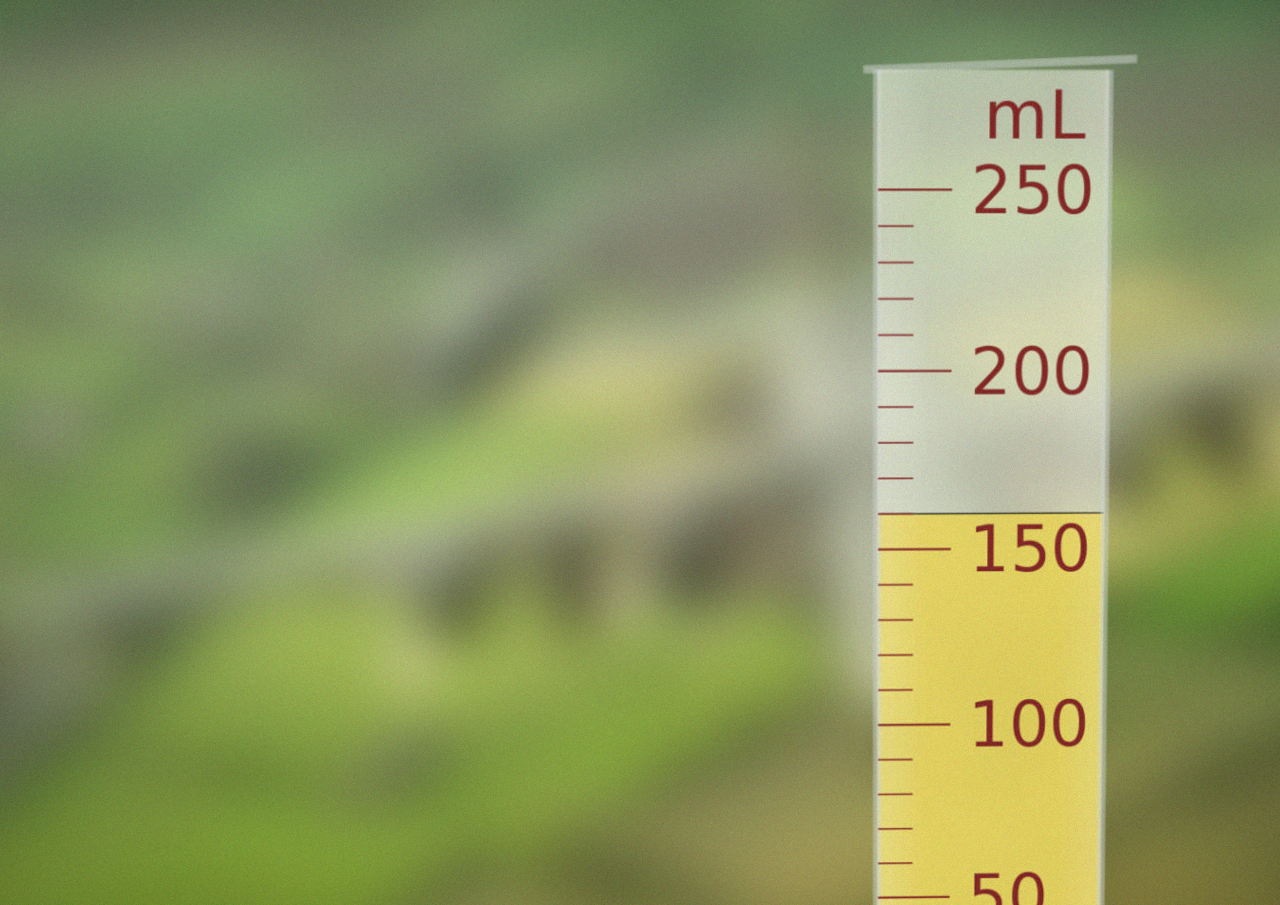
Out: 160,mL
